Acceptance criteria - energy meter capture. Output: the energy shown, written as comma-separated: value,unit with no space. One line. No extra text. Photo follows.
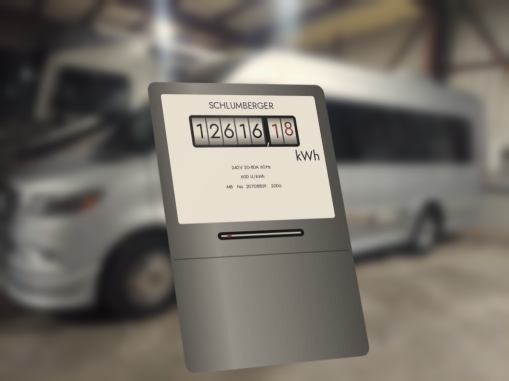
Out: 12616.18,kWh
